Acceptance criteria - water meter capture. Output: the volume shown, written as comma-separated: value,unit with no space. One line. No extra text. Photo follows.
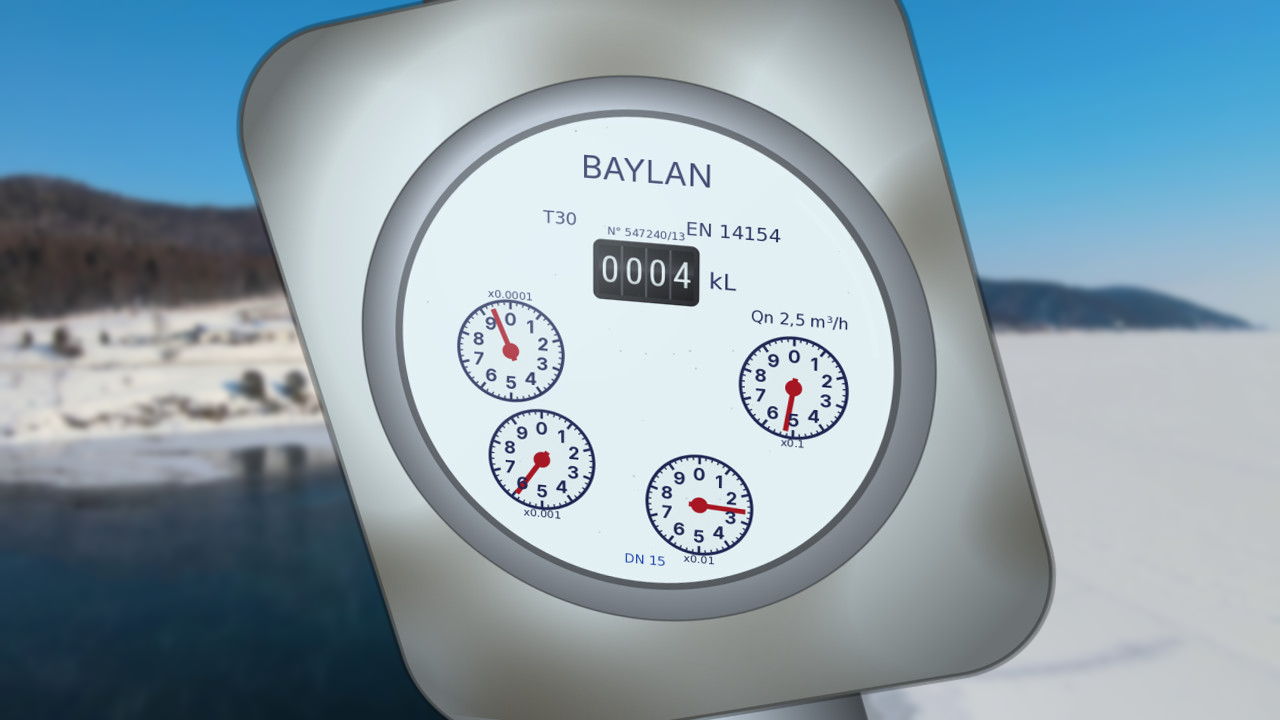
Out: 4.5259,kL
